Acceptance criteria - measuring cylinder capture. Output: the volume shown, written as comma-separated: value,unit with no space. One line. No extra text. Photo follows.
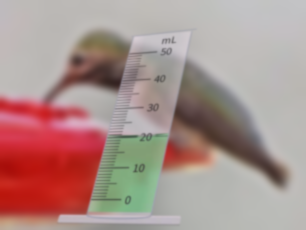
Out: 20,mL
